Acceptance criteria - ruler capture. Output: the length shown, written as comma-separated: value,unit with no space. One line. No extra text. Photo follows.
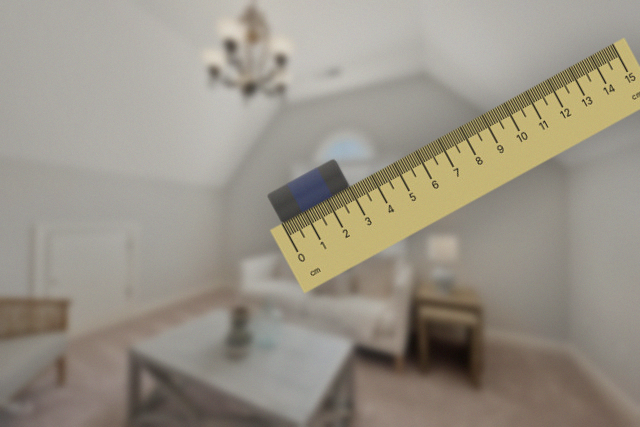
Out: 3,cm
